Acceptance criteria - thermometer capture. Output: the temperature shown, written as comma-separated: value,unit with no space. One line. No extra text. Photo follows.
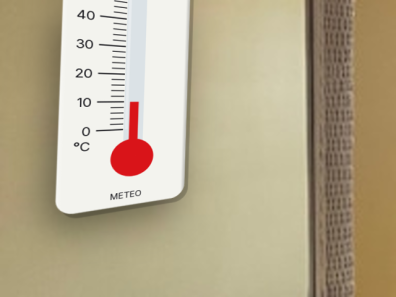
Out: 10,°C
